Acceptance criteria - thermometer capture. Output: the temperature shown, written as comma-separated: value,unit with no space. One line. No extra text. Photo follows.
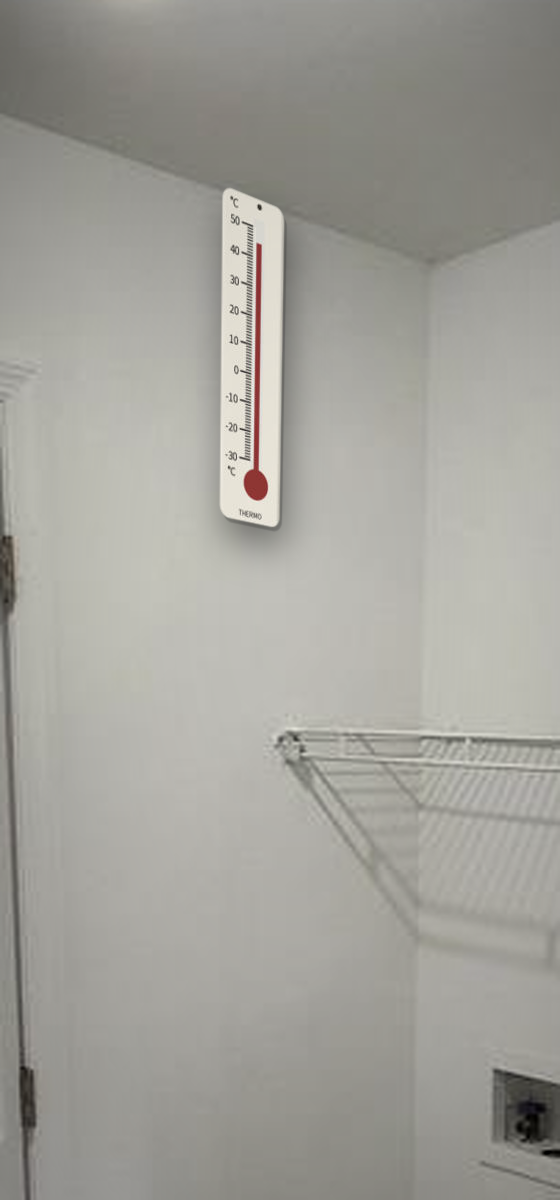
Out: 45,°C
